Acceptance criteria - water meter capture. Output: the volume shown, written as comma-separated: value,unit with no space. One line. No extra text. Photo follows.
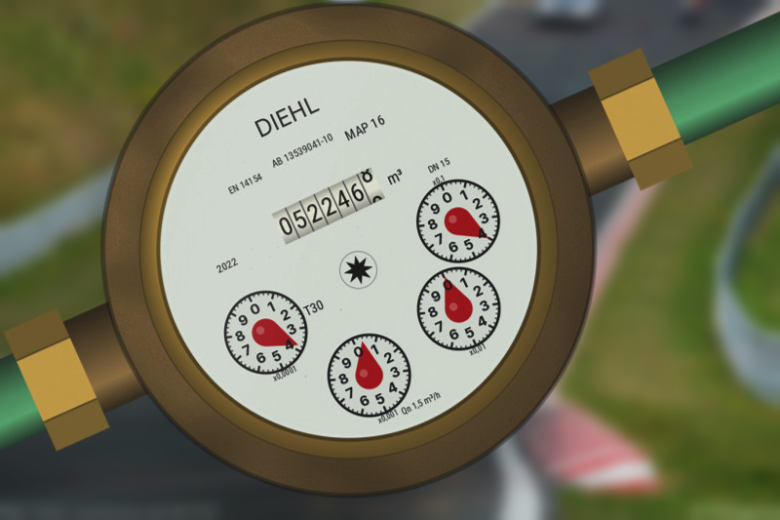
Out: 522468.4003,m³
